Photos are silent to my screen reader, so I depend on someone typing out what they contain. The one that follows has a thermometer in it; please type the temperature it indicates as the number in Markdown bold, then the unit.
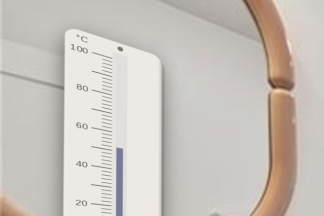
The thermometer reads **52** °C
